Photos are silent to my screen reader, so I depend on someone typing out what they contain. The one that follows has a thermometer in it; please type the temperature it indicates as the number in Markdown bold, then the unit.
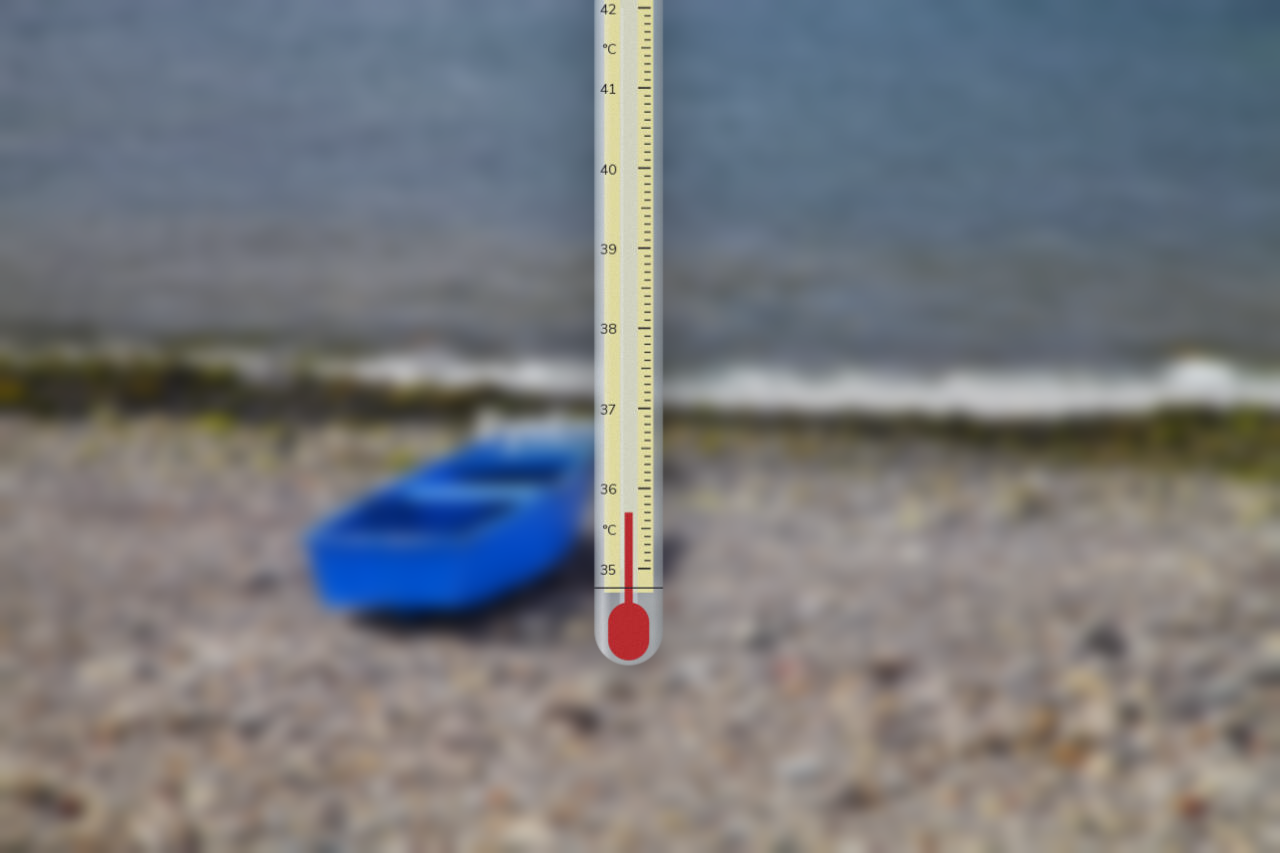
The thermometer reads **35.7** °C
